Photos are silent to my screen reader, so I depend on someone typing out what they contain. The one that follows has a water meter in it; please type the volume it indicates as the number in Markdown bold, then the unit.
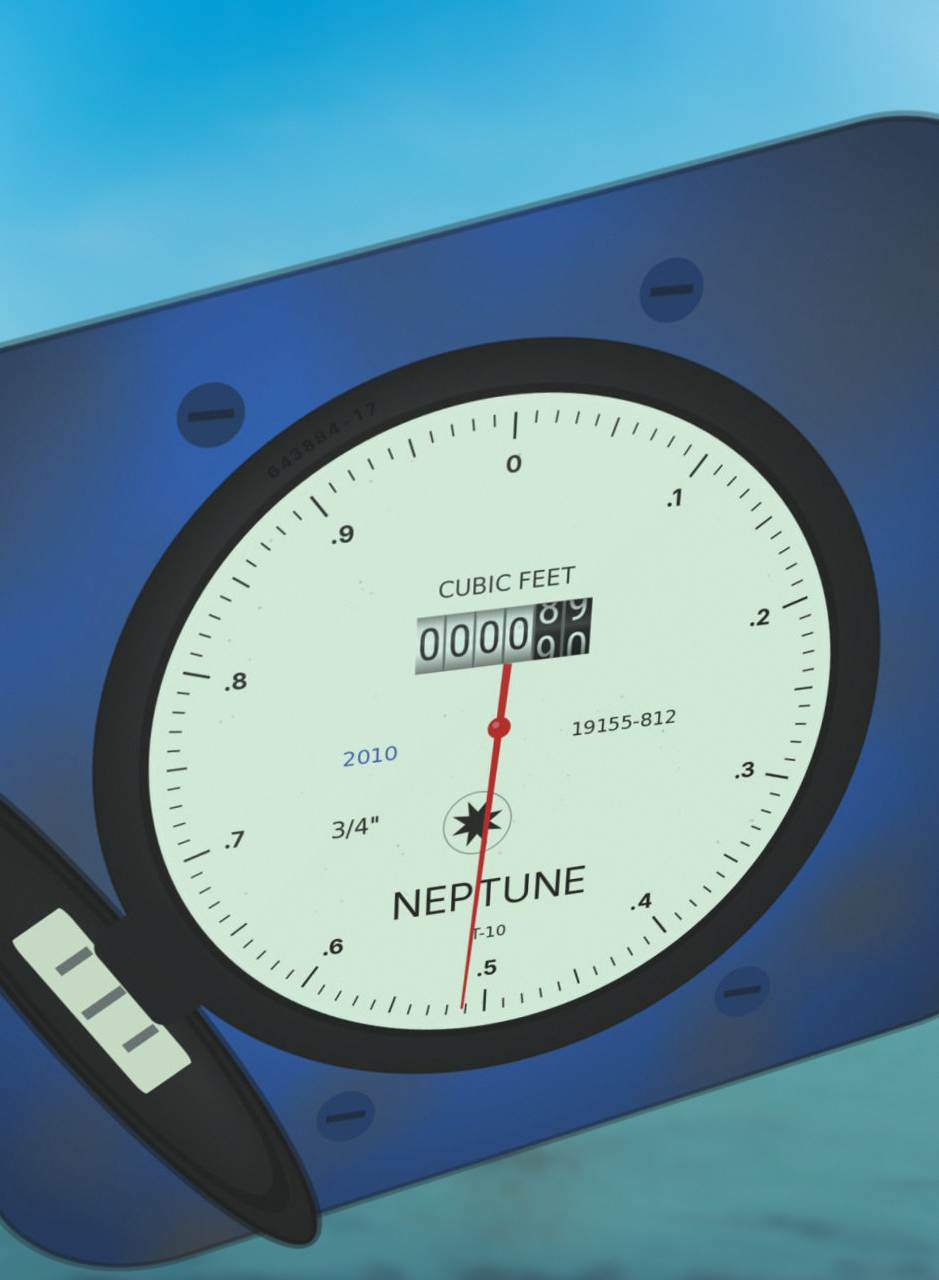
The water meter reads **89.51** ft³
